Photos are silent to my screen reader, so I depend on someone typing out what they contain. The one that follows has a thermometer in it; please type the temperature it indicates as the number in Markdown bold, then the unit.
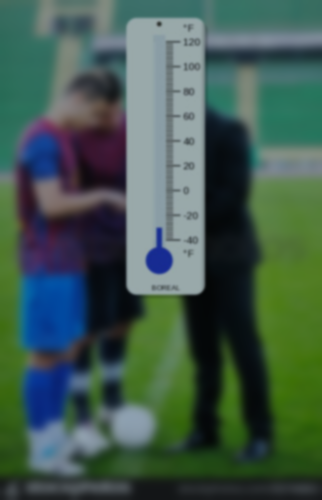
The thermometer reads **-30** °F
